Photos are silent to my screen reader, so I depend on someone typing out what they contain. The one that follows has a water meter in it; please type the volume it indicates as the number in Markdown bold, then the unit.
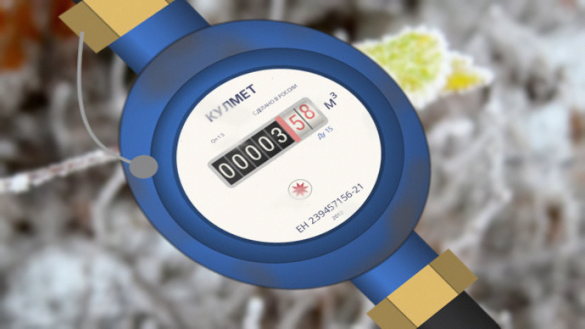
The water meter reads **3.58** m³
